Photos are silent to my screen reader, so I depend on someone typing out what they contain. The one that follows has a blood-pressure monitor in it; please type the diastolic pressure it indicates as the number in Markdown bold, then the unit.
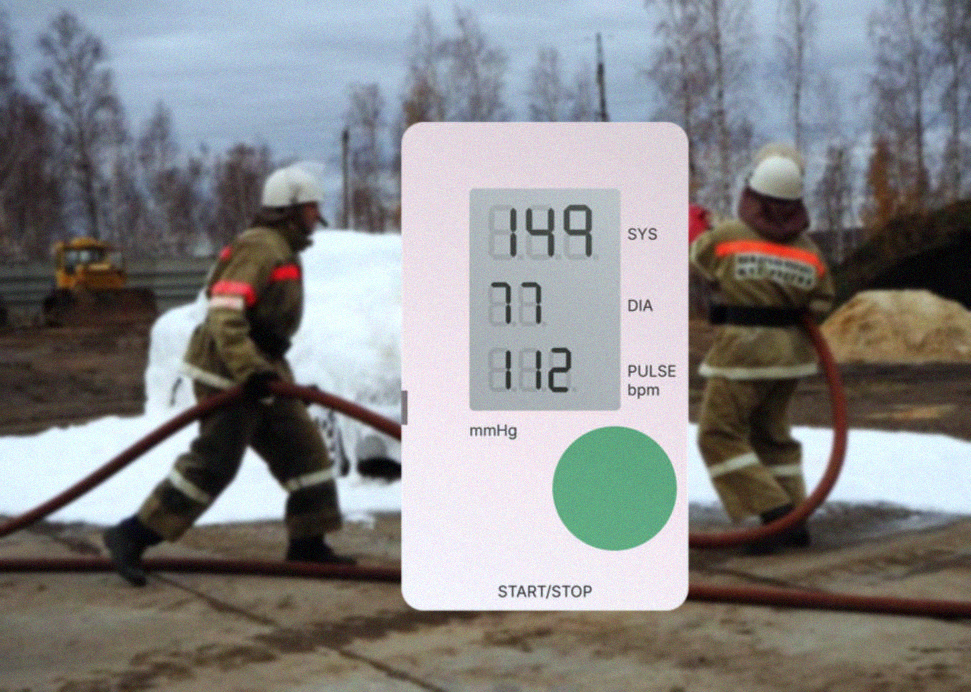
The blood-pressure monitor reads **77** mmHg
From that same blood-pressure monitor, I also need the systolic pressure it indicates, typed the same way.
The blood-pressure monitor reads **149** mmHg
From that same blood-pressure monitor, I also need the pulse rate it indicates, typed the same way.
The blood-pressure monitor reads **112** bpm
